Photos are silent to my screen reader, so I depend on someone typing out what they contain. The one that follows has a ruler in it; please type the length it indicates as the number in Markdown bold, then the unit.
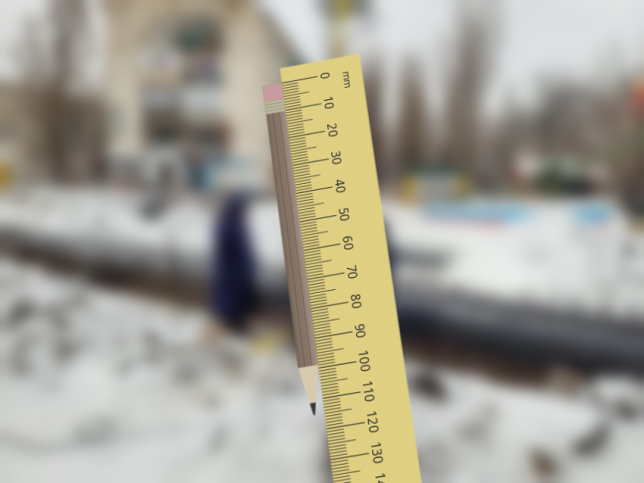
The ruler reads **115** mm
